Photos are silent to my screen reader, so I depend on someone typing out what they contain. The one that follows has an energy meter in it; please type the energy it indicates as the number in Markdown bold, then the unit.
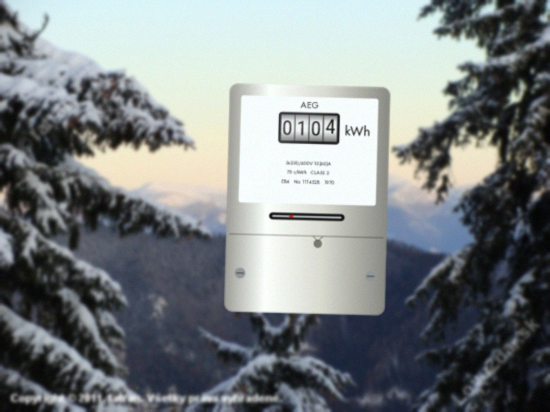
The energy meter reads **104** kWh
